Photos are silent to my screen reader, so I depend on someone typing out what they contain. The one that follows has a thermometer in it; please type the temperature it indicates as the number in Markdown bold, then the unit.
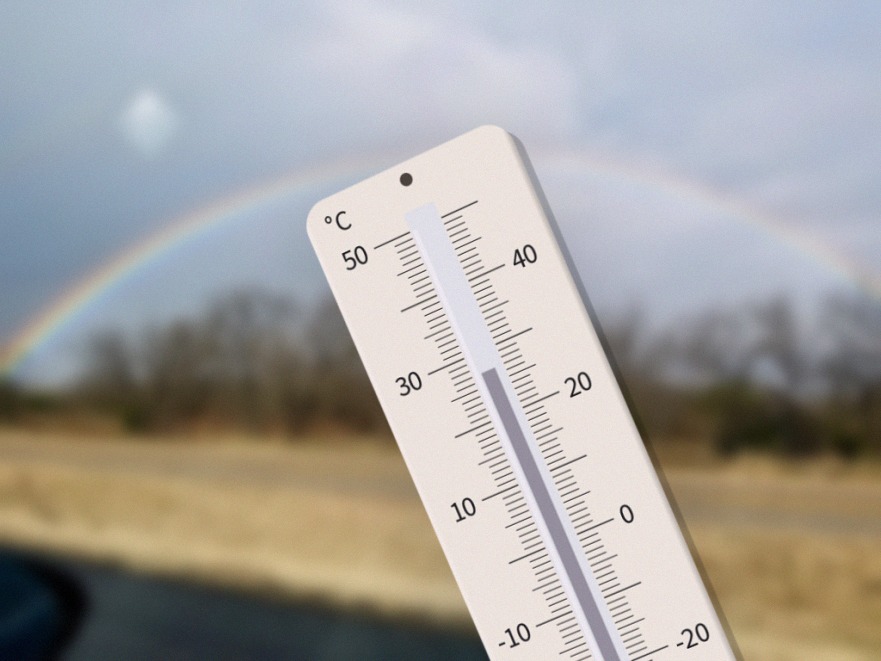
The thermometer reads **27** °C
